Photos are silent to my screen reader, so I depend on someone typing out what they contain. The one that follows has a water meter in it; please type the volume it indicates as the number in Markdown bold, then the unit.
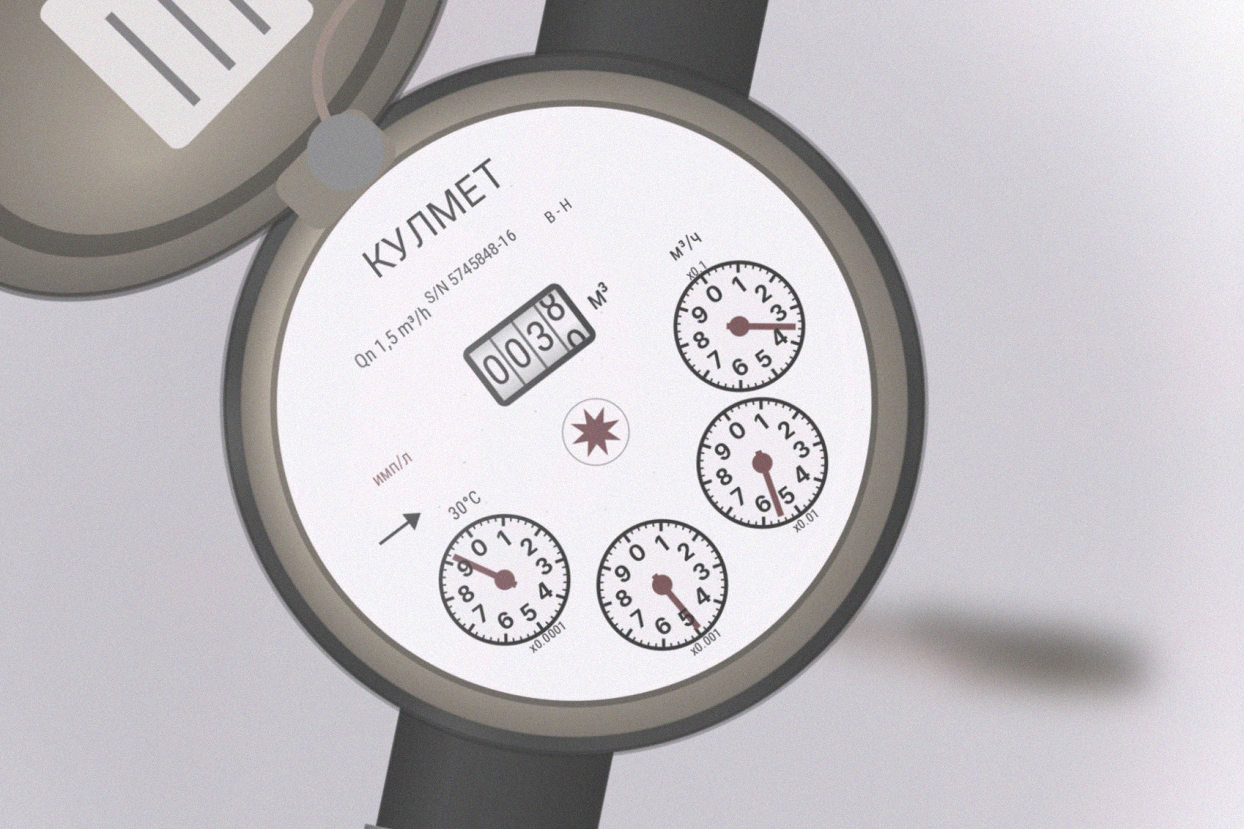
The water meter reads **38.3549** m³
